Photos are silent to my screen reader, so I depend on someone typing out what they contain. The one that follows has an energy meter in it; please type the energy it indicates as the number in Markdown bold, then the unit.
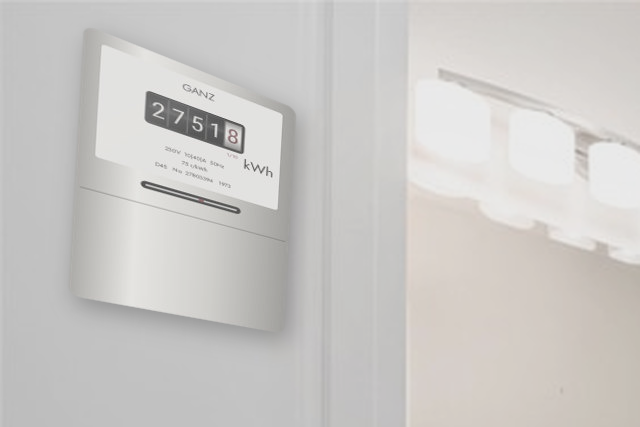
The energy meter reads **2751.8** kWh
